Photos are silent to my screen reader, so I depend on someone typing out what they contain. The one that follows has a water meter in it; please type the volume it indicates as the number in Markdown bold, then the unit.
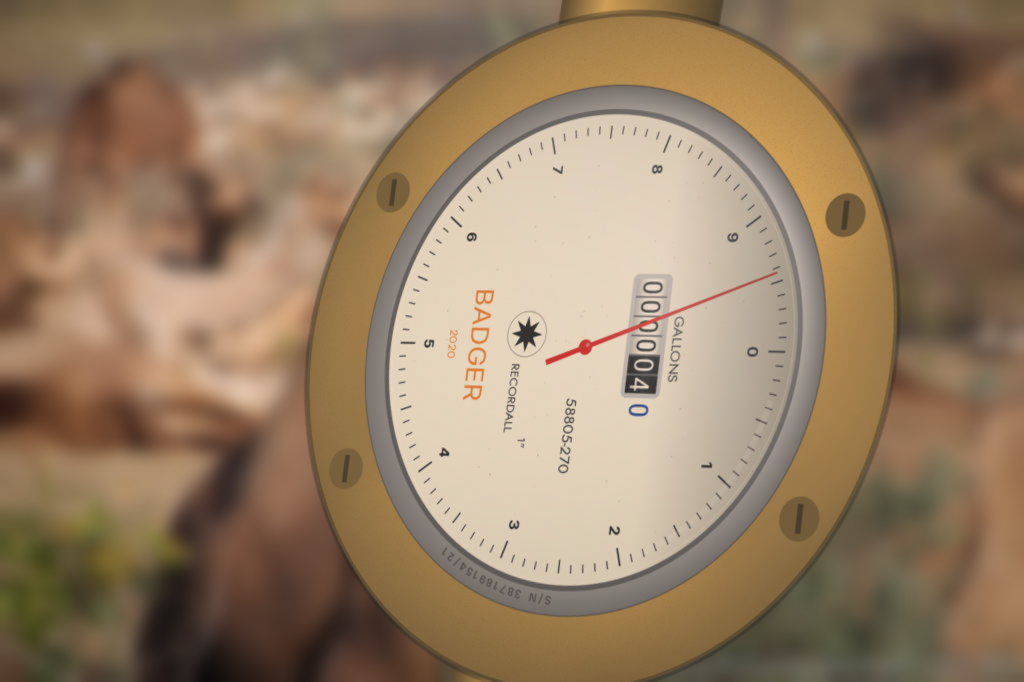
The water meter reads **39.4** gal
